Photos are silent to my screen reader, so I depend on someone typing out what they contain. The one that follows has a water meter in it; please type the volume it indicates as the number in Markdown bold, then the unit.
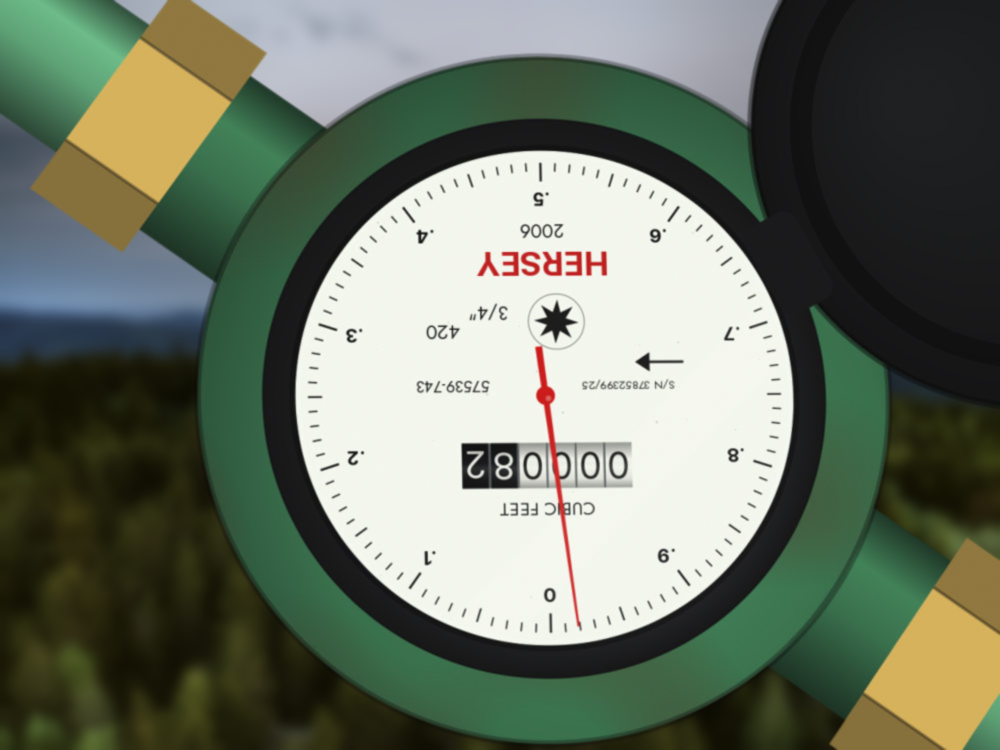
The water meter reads **81.98** ft³
